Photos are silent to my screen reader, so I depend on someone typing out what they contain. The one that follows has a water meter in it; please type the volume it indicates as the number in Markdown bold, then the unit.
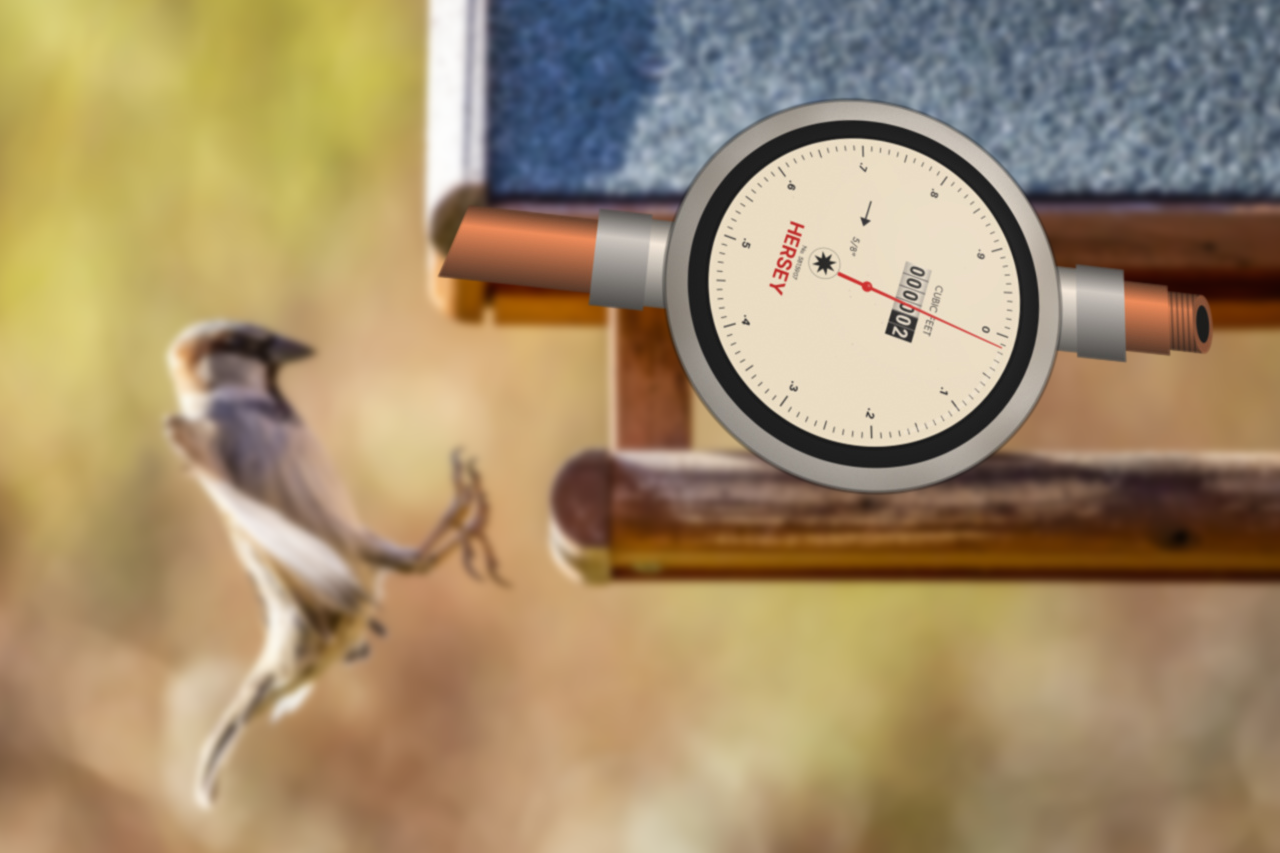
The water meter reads **2.01** ft³
